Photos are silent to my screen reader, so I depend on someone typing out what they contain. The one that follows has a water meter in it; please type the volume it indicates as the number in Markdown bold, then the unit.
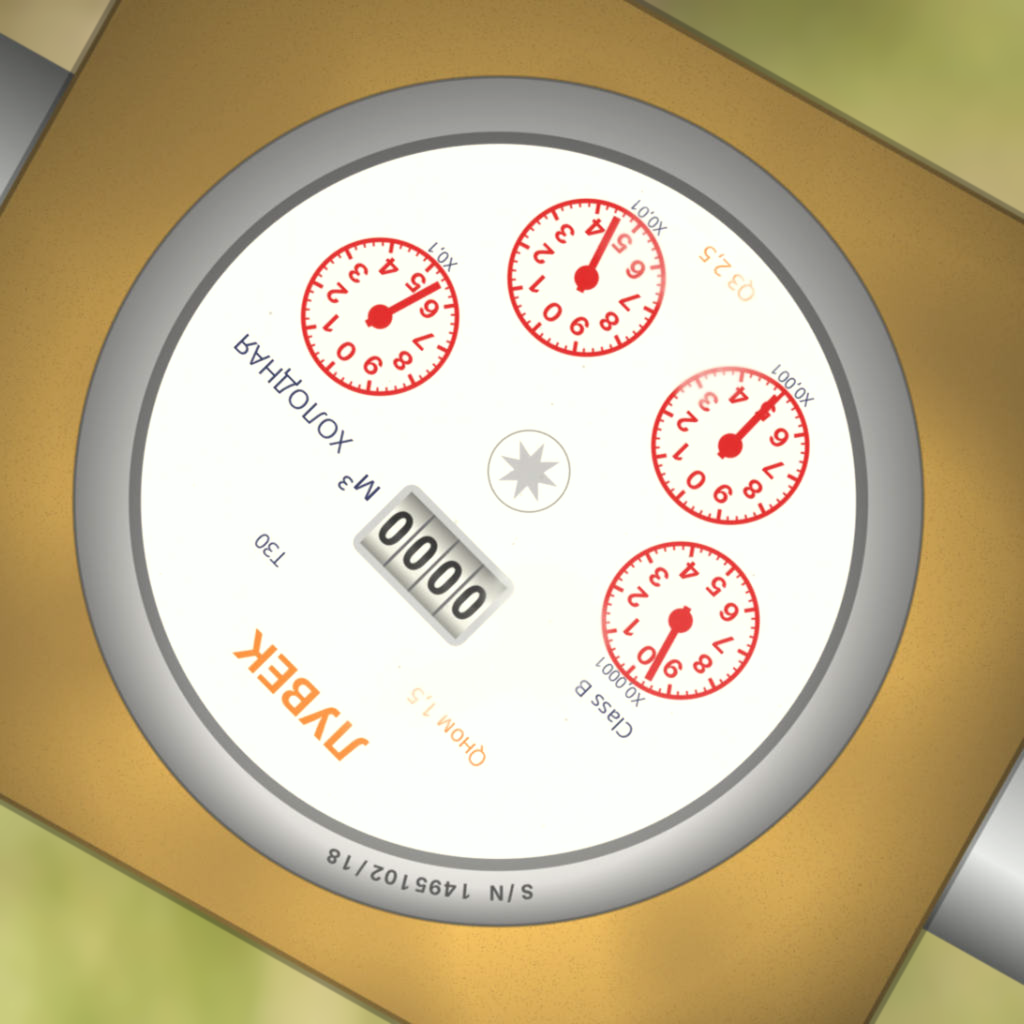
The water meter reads **0.5449** m³
